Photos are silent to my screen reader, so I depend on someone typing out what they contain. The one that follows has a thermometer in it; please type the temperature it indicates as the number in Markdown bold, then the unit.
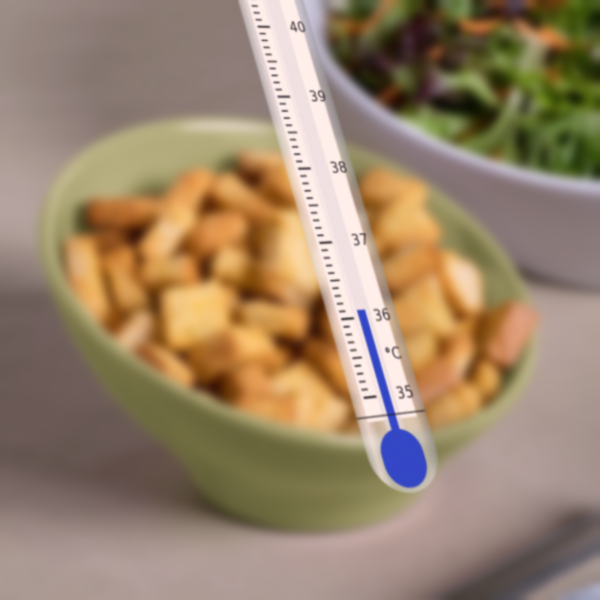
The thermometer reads **36.1** °C
